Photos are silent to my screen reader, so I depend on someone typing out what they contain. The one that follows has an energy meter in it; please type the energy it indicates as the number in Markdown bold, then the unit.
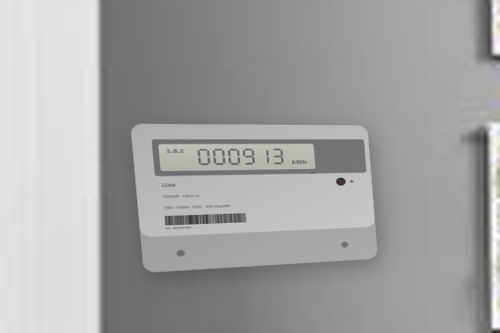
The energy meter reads **913** kWh
